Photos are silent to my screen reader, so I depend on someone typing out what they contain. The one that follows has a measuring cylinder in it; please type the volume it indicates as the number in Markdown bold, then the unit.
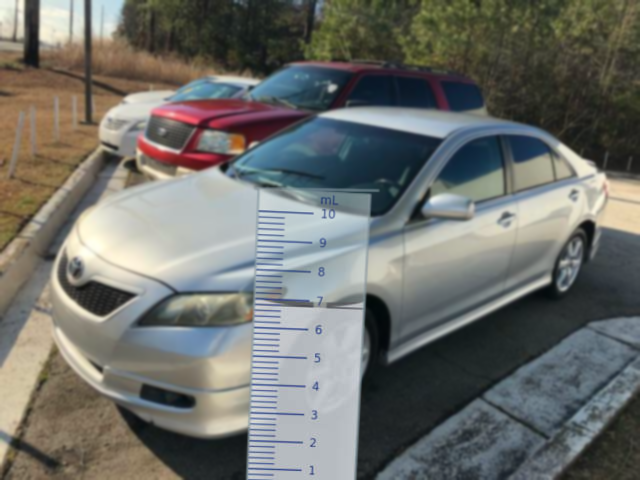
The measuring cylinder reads **6.8** mL
